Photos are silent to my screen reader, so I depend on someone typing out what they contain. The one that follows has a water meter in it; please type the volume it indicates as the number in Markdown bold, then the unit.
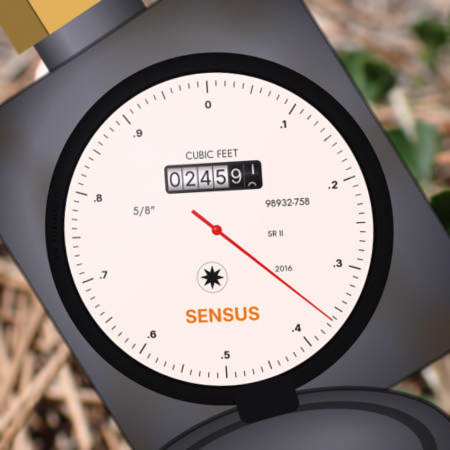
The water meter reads **24591.36** ft³
